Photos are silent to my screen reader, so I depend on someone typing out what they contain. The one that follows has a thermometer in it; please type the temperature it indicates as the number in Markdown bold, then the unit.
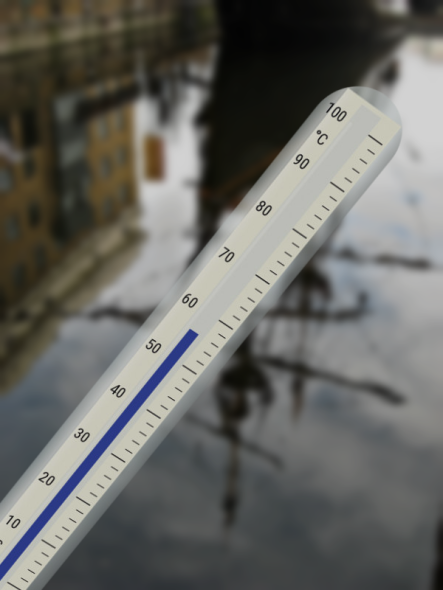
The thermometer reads **56** °C
